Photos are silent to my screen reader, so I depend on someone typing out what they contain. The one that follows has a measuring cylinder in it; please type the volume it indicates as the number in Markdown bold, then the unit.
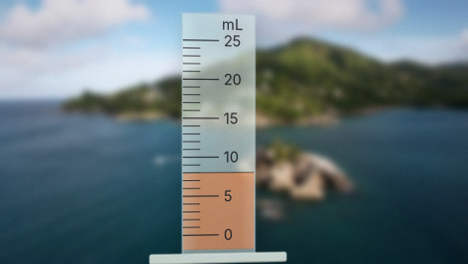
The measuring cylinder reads **8** mL
